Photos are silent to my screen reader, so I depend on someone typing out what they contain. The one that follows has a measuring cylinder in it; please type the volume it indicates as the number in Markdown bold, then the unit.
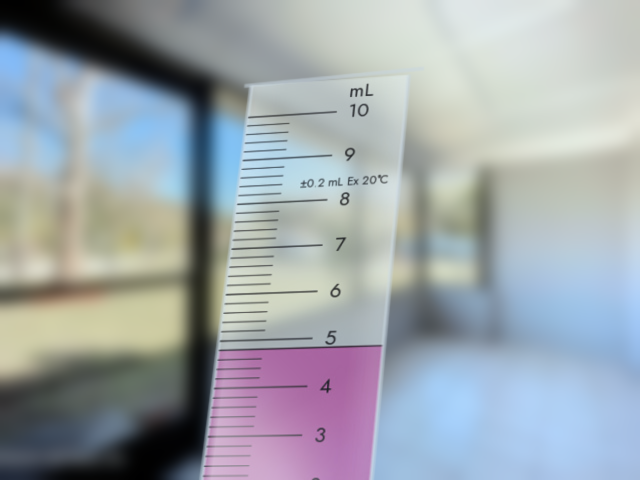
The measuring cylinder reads **4.8** mL
